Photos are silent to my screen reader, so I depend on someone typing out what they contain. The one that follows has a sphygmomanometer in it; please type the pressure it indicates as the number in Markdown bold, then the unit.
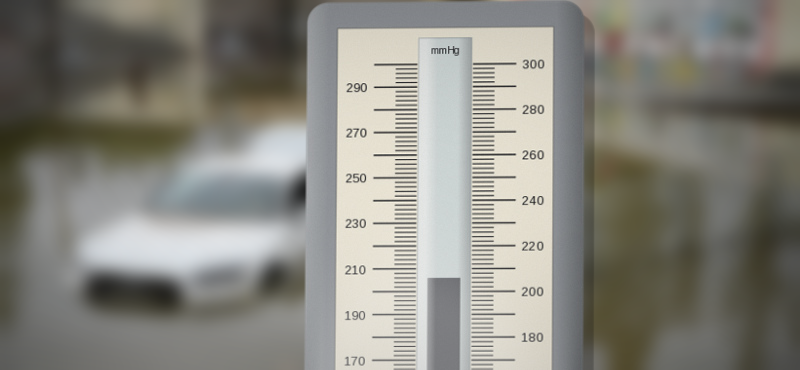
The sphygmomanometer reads **206** mmHg
